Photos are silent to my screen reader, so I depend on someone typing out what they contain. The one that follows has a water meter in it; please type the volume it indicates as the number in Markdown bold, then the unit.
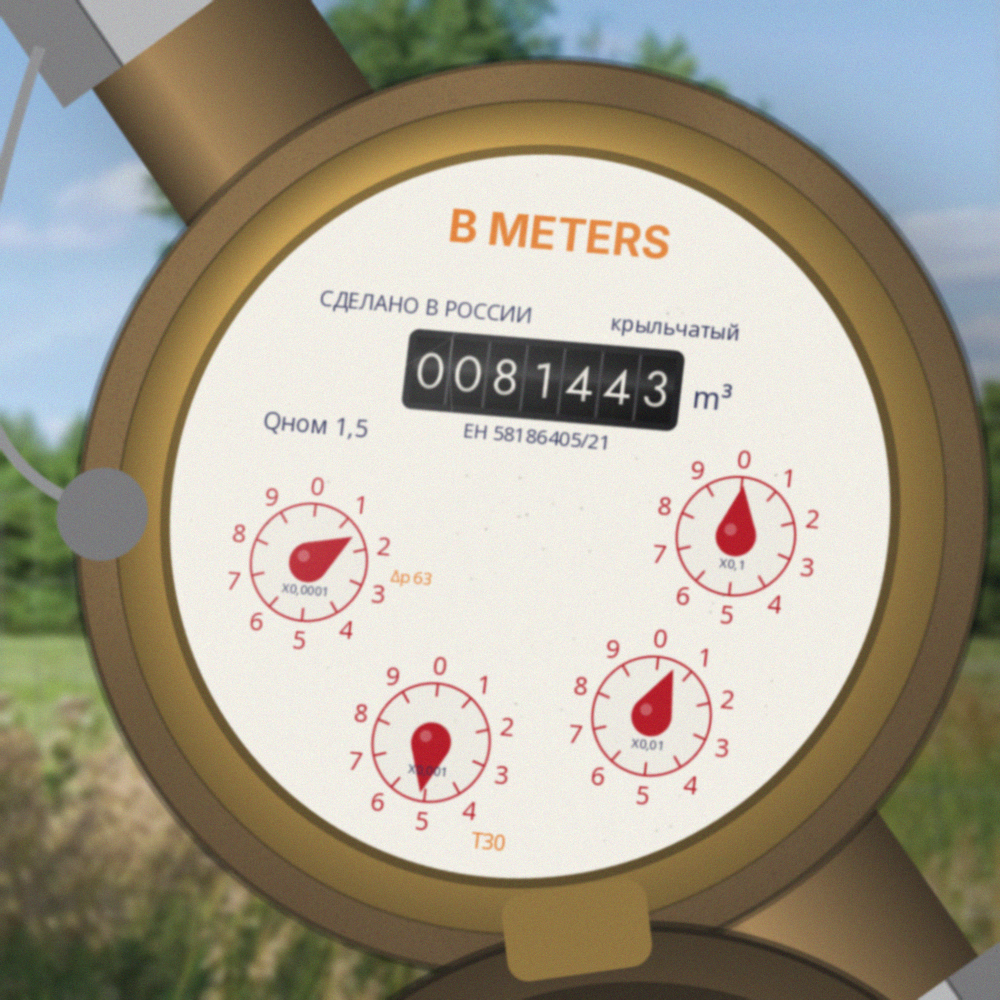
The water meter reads **81443.0051** m³
